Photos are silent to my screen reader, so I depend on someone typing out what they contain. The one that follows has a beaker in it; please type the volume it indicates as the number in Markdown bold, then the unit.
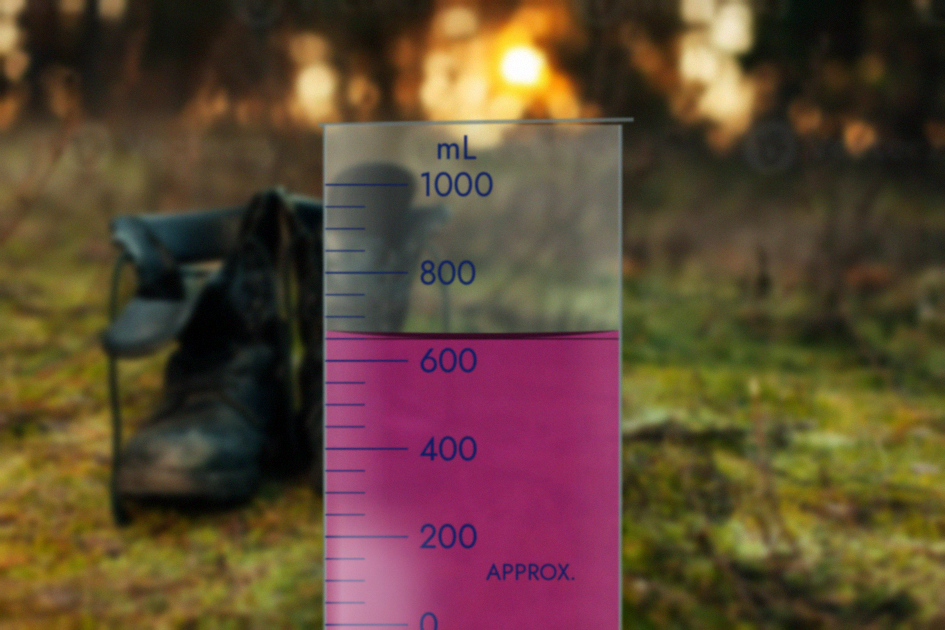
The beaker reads **650** mL
